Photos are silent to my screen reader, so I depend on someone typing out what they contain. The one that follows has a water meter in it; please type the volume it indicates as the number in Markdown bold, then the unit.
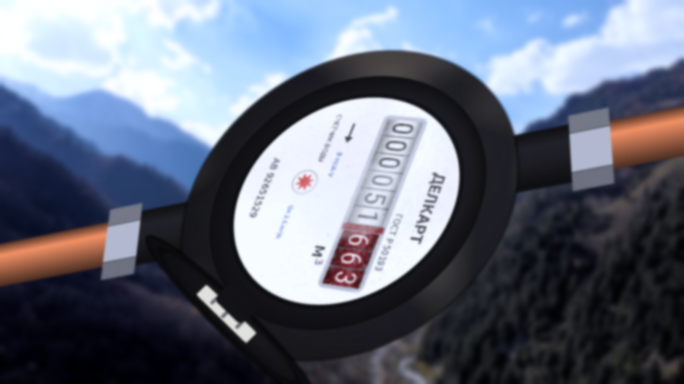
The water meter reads **51.663** m³
